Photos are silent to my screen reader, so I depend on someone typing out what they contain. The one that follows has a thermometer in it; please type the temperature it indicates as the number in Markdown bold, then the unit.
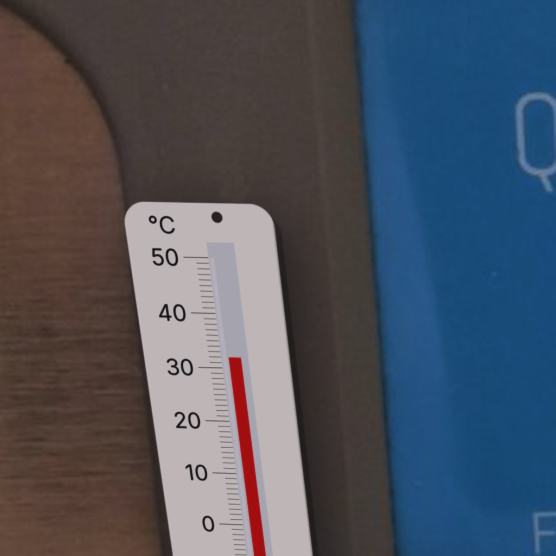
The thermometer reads **32** °C
